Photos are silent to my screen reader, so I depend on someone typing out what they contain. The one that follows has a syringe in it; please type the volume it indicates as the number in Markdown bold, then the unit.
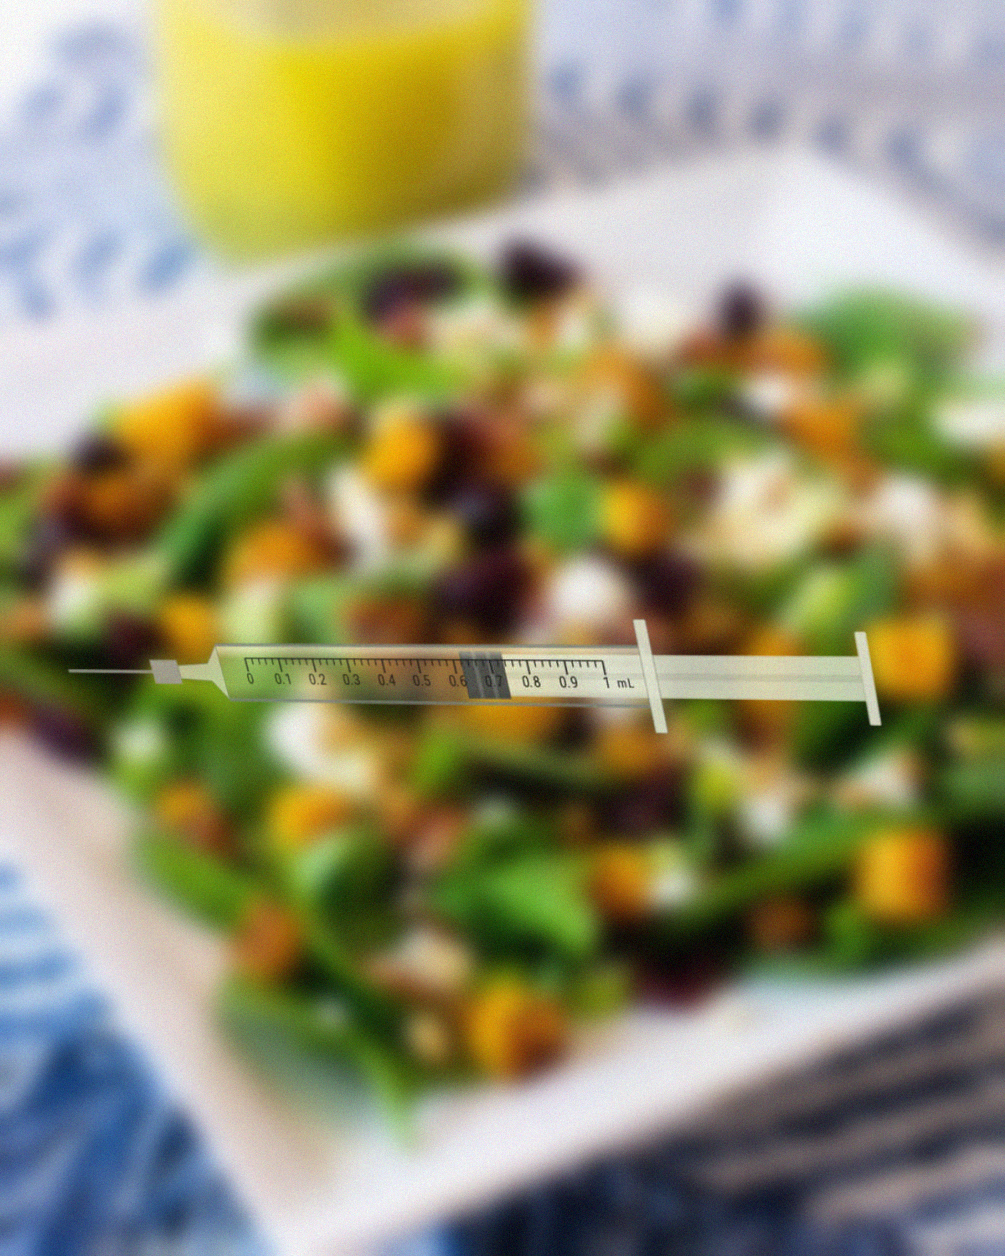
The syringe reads **0.62** mL
